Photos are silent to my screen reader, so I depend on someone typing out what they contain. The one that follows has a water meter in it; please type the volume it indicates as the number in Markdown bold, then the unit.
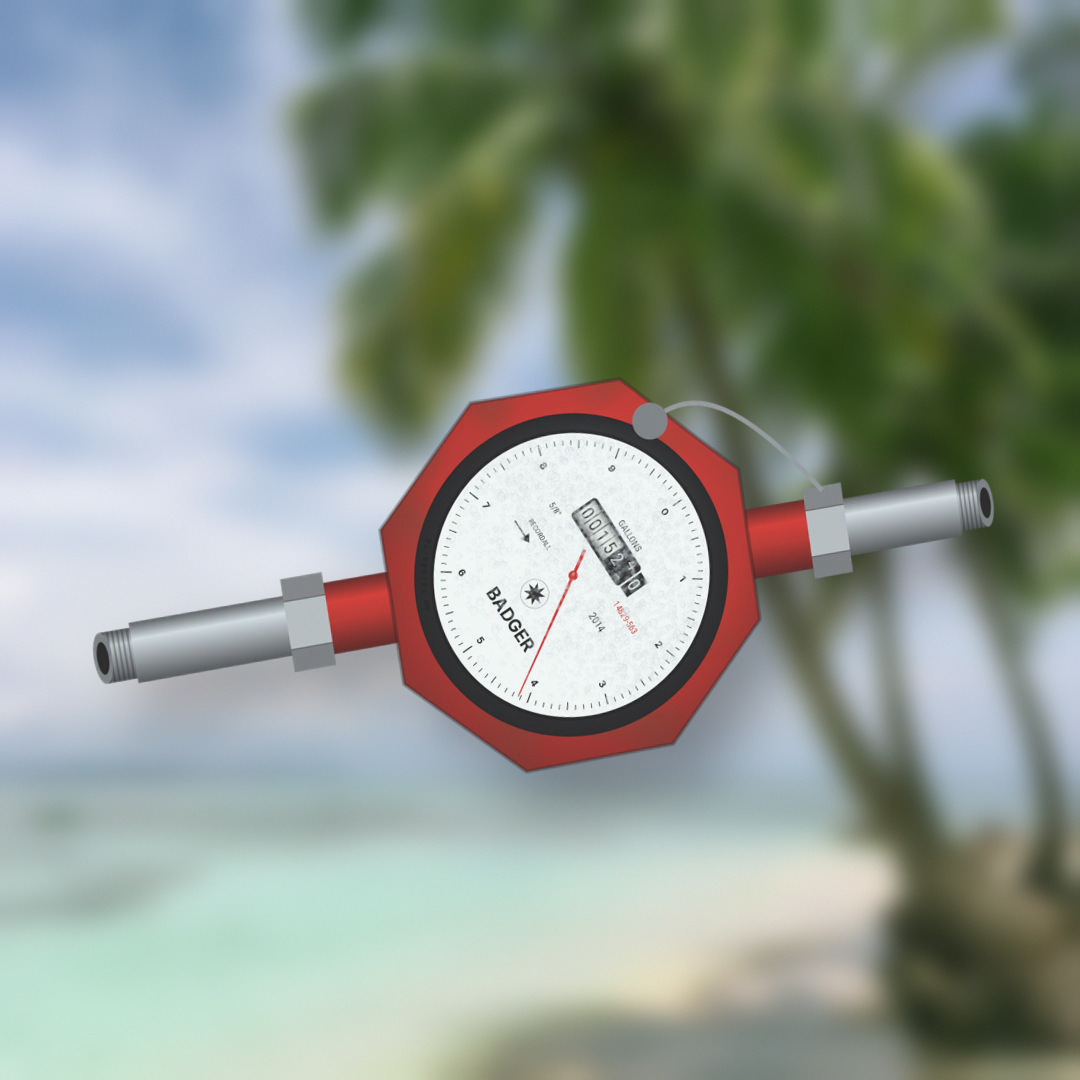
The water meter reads **15244.1** gal
